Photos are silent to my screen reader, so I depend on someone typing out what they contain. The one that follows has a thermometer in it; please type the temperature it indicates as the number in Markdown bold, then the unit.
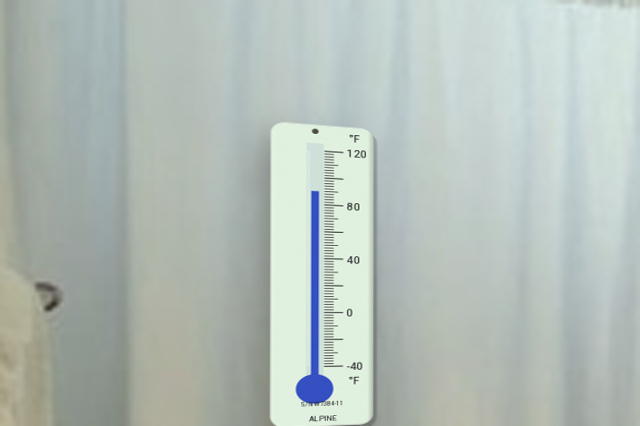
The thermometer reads **90** °F
